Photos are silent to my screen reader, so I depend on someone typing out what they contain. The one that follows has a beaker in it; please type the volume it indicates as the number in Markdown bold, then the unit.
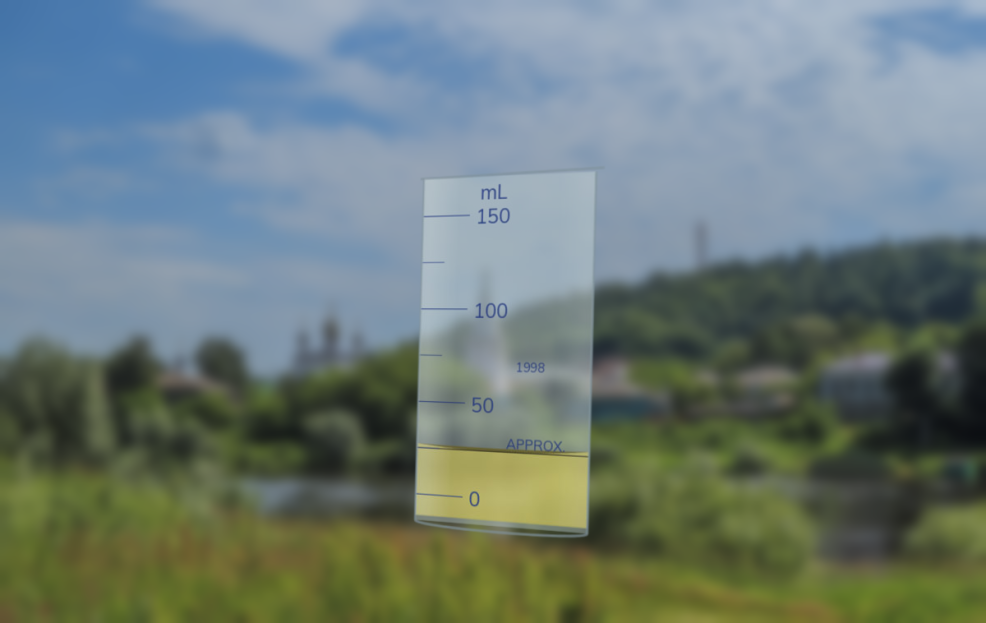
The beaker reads **25** mL
